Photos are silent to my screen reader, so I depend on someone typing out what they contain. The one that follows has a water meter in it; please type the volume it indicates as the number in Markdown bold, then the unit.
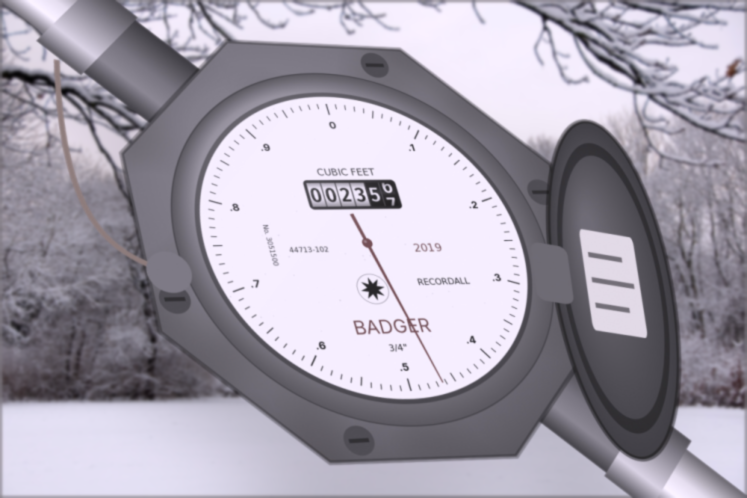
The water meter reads **2356.46** ft³
